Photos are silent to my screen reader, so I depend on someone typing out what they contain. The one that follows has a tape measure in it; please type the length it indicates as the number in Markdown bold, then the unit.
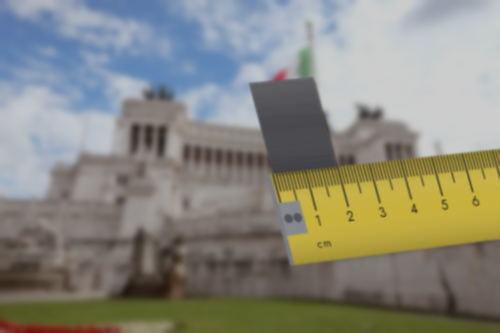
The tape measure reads **2** cm
